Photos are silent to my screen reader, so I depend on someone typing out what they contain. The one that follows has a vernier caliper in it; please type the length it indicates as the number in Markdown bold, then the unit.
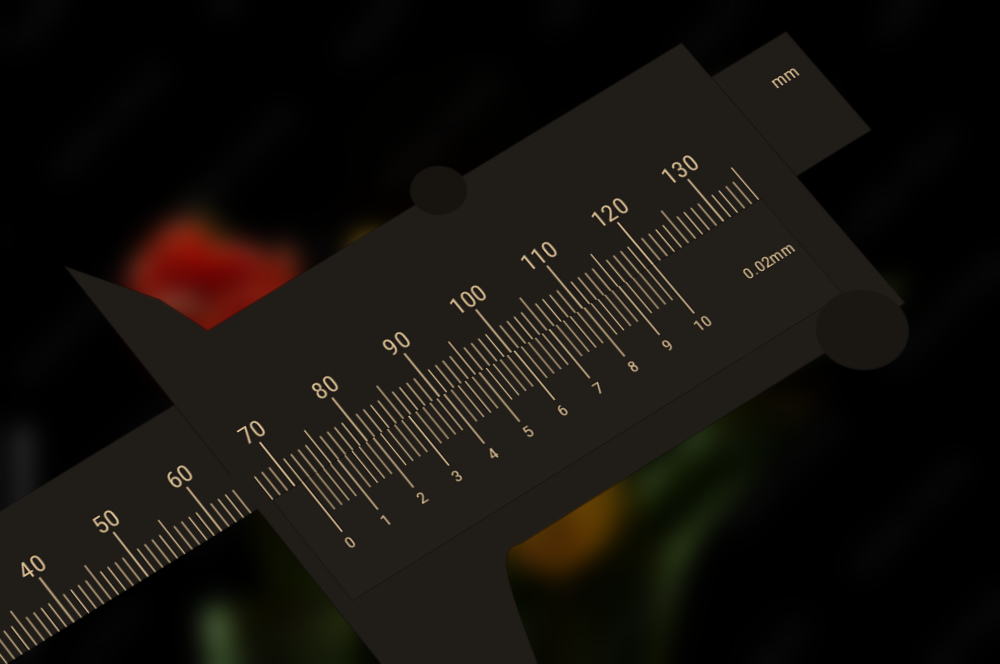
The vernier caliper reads **71.0** mm
